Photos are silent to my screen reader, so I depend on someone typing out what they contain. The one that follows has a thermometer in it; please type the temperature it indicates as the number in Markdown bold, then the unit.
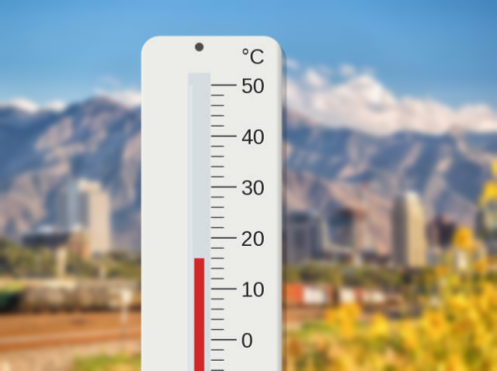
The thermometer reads **16** °C
